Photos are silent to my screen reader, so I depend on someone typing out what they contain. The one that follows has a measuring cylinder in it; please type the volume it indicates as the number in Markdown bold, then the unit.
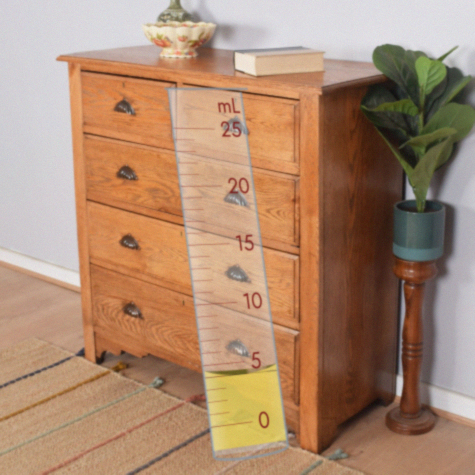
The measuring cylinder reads **4** mL
